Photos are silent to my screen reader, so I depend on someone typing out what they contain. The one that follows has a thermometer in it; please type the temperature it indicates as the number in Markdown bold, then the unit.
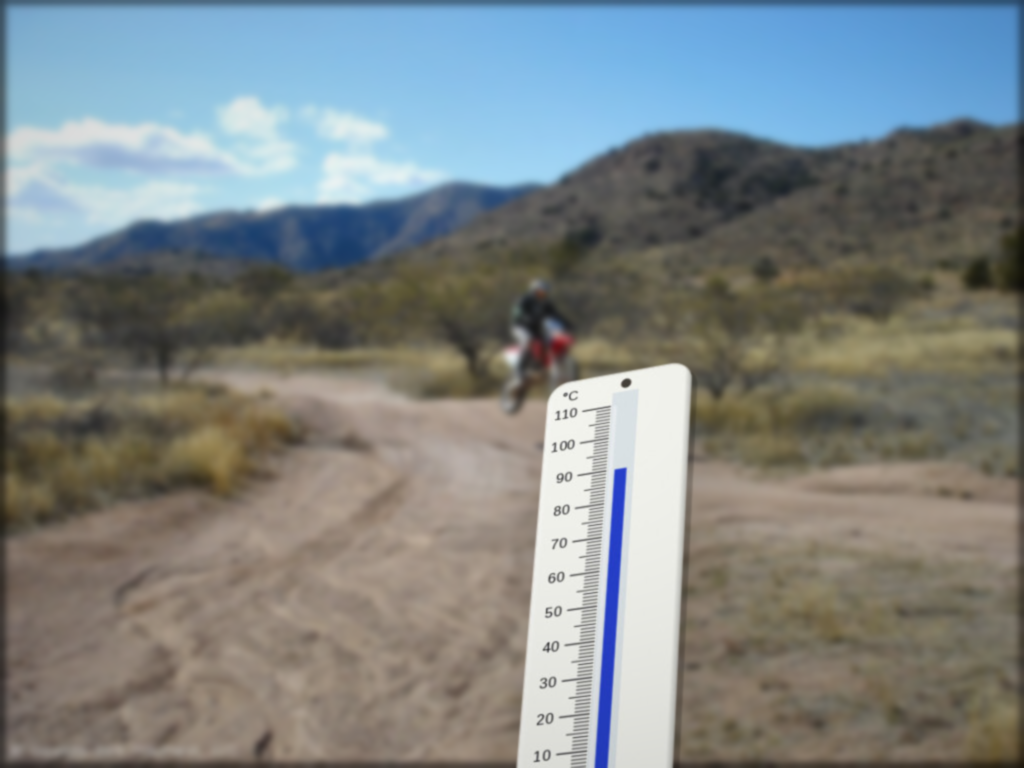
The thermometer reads **90** °C
